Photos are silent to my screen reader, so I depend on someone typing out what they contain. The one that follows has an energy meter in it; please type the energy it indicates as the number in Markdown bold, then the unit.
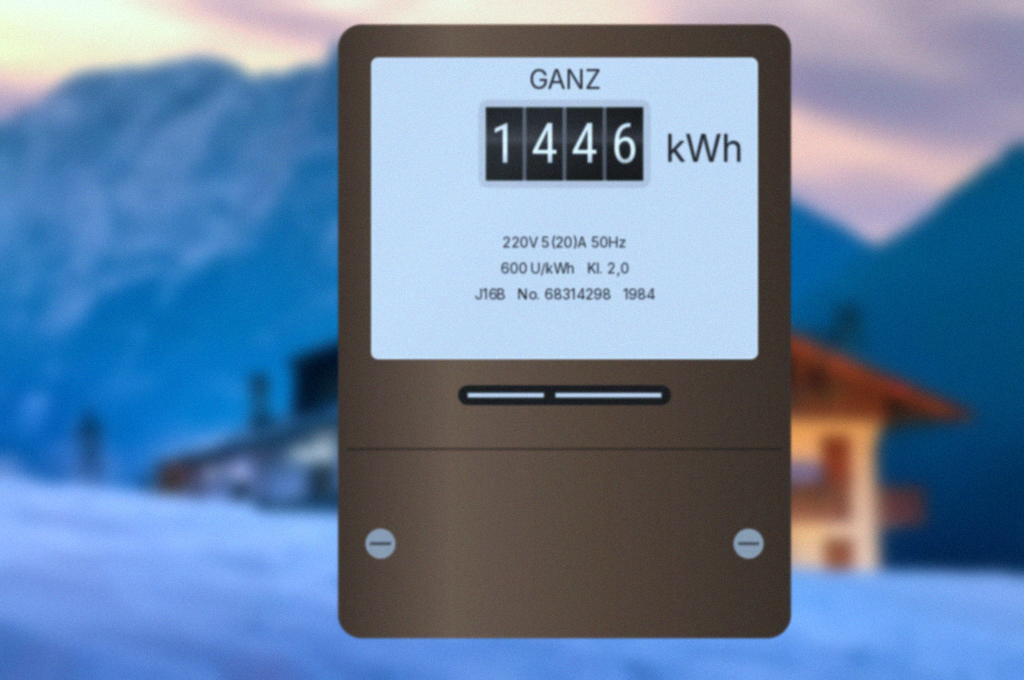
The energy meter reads **1446** kWh
